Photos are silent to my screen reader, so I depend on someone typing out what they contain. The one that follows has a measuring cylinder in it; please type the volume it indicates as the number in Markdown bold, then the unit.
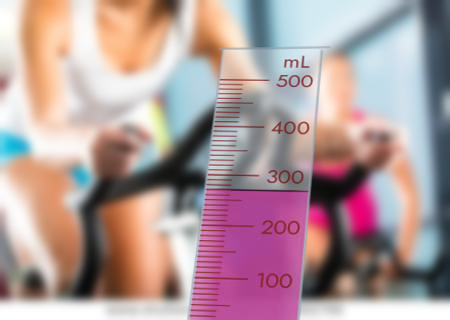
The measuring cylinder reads **270** mL
